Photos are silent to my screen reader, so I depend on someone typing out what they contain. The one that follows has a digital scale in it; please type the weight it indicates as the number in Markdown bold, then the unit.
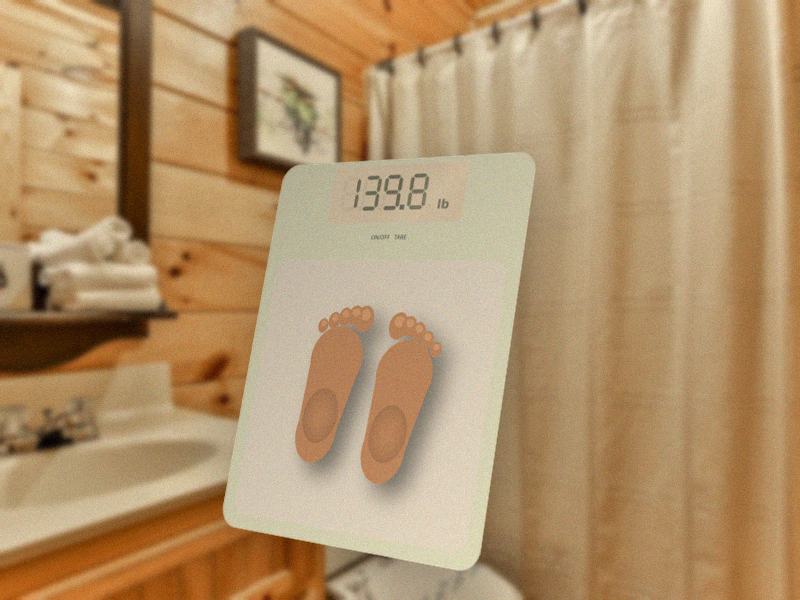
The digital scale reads **139.8** lb
